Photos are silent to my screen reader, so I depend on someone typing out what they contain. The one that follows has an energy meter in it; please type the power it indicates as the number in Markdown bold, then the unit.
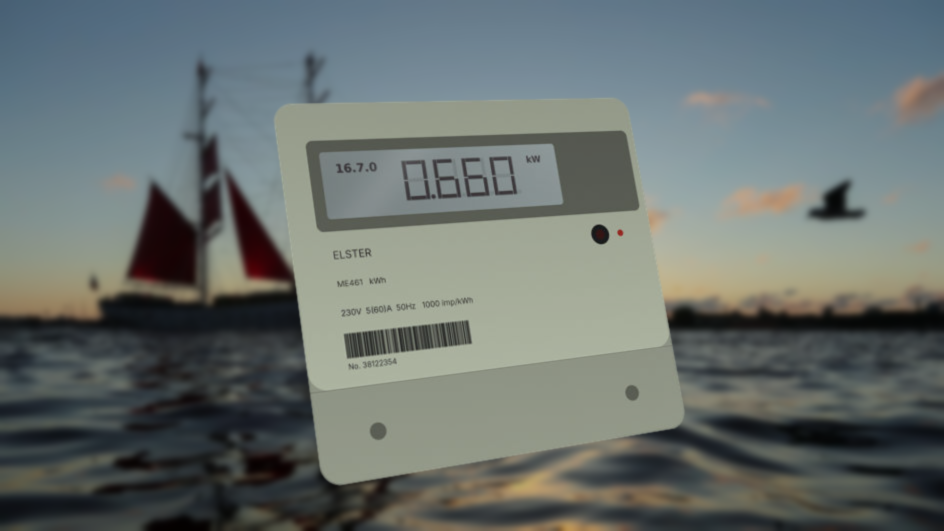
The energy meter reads **0.660** kW
